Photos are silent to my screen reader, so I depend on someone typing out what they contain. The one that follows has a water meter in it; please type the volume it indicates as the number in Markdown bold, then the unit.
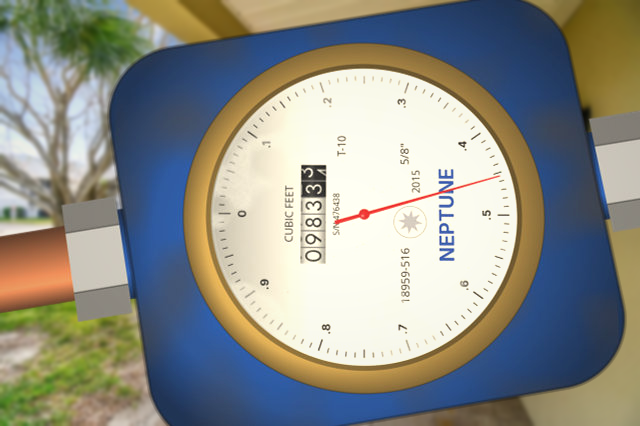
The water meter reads **98333.45** ft³
